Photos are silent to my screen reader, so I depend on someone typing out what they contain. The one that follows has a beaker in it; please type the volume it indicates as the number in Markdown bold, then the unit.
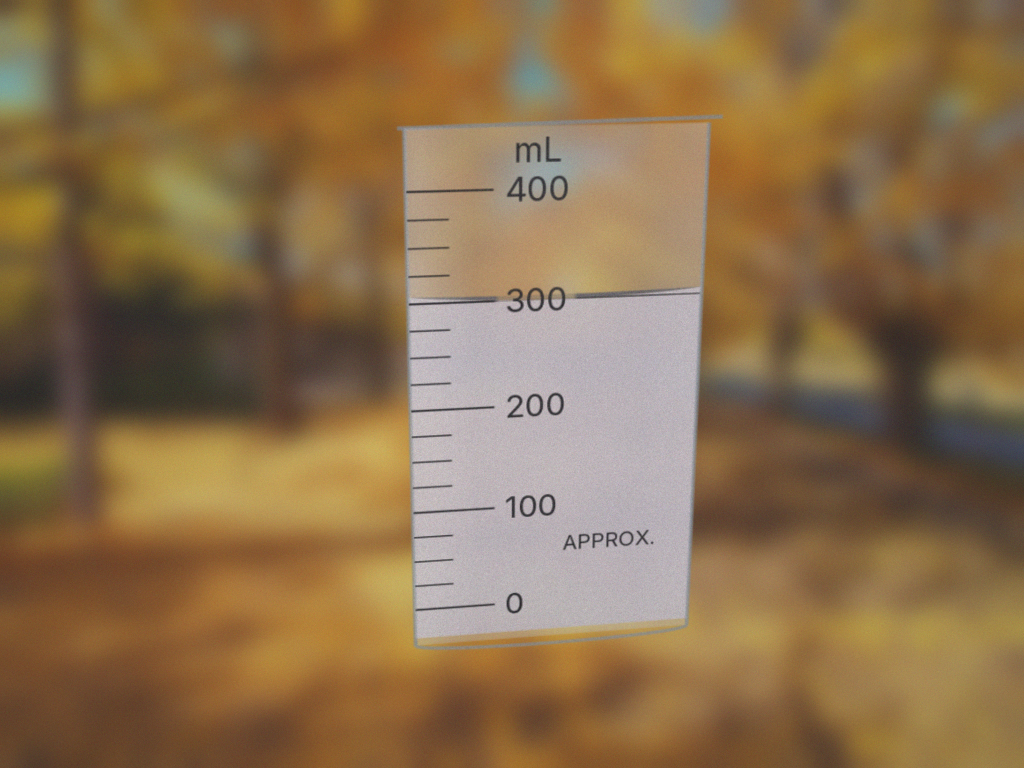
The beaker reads **300** mL
